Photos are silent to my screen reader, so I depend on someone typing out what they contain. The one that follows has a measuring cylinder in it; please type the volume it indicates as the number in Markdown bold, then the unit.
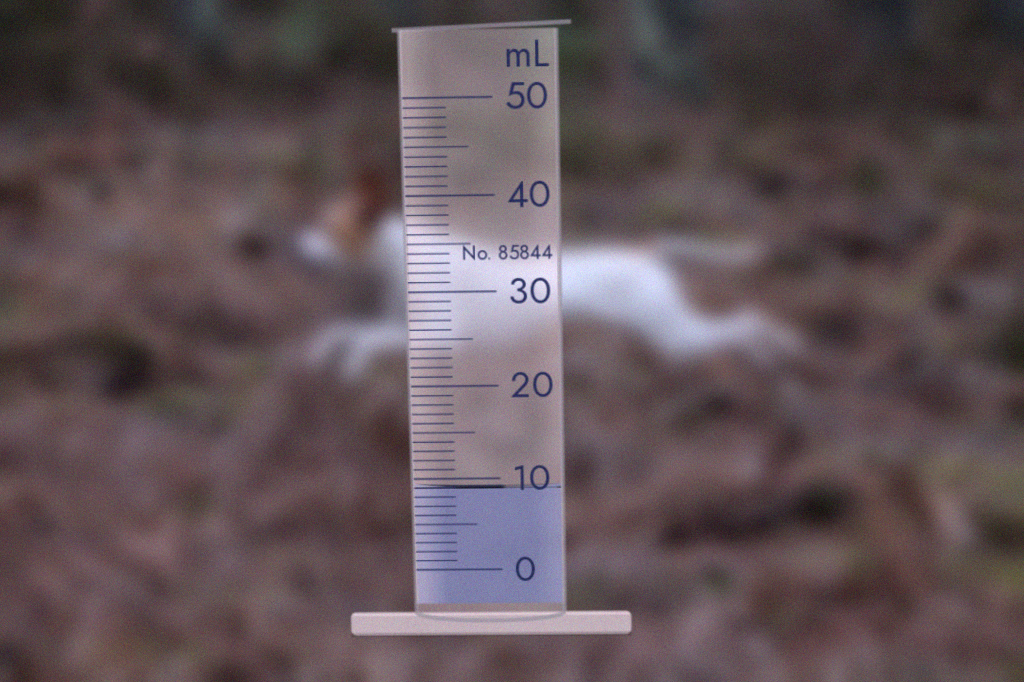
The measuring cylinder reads **9** mL
